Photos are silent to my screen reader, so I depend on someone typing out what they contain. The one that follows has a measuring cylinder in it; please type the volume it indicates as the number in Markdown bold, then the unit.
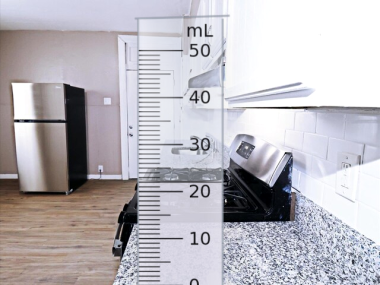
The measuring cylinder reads **22** mL
